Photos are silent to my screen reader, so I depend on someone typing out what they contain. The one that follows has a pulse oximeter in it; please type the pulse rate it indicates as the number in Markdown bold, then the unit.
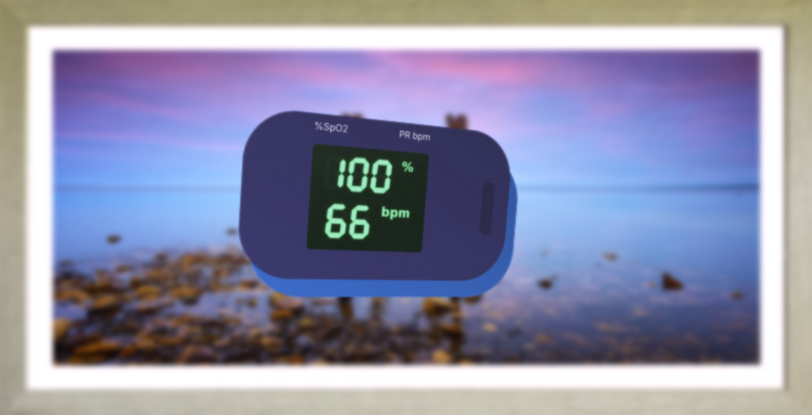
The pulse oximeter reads **66** bpm
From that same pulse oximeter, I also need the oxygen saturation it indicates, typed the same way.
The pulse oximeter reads **100** %
